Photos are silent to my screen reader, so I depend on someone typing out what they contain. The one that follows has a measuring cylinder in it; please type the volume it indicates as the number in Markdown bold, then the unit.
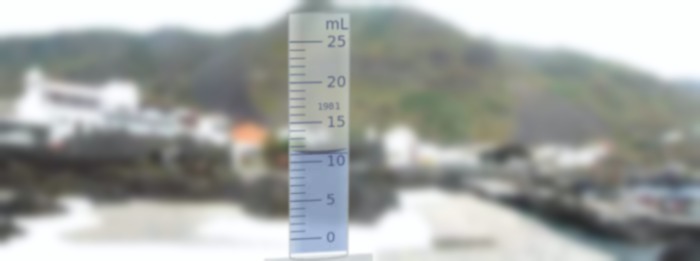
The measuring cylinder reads **11** mL
